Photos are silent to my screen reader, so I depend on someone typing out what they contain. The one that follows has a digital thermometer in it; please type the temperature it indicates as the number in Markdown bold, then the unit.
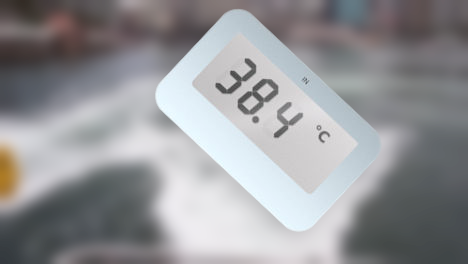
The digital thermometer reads **38.4** °C
